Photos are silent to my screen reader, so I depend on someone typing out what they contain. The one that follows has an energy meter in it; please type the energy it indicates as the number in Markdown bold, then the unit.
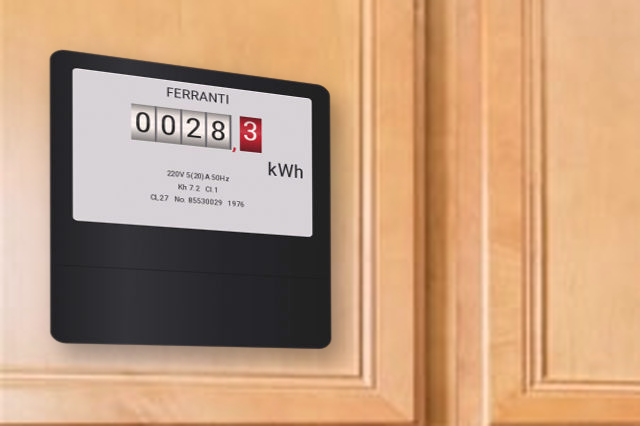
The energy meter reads **28.3** kWh
